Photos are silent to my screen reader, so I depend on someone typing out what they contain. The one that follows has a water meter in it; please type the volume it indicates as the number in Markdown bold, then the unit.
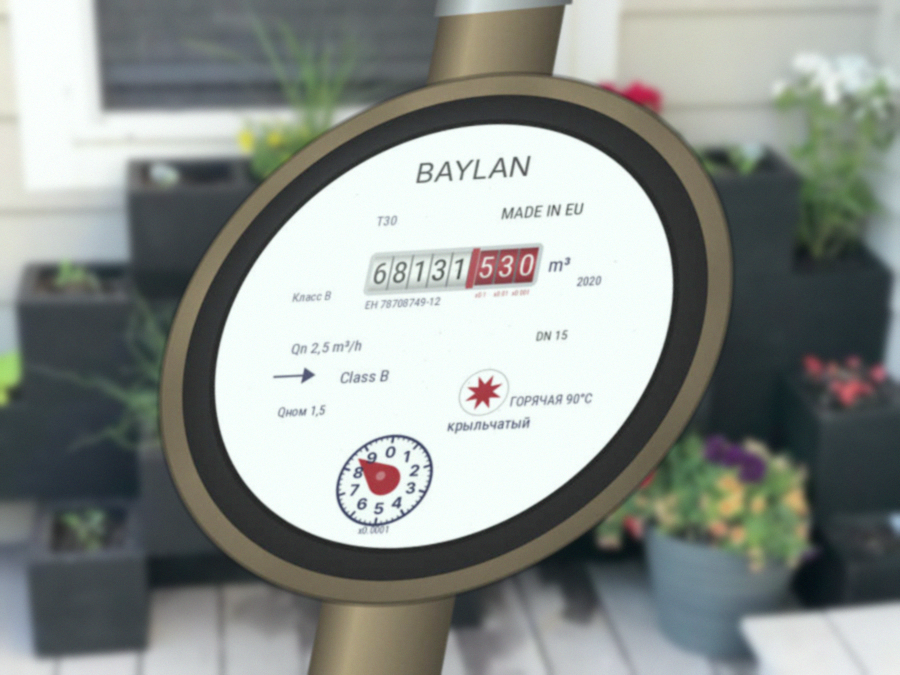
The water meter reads **68131.5308** m³
